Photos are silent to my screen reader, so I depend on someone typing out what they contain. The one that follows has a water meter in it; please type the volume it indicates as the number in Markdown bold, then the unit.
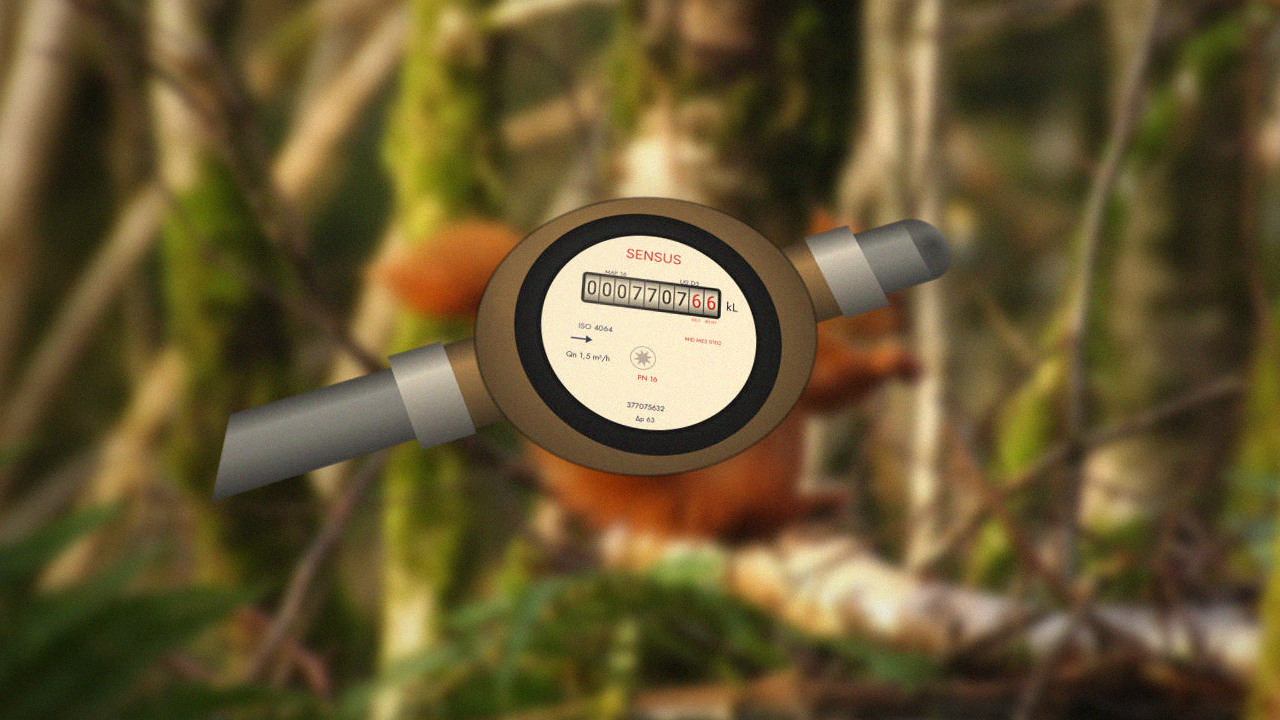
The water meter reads **7707.66** kL
